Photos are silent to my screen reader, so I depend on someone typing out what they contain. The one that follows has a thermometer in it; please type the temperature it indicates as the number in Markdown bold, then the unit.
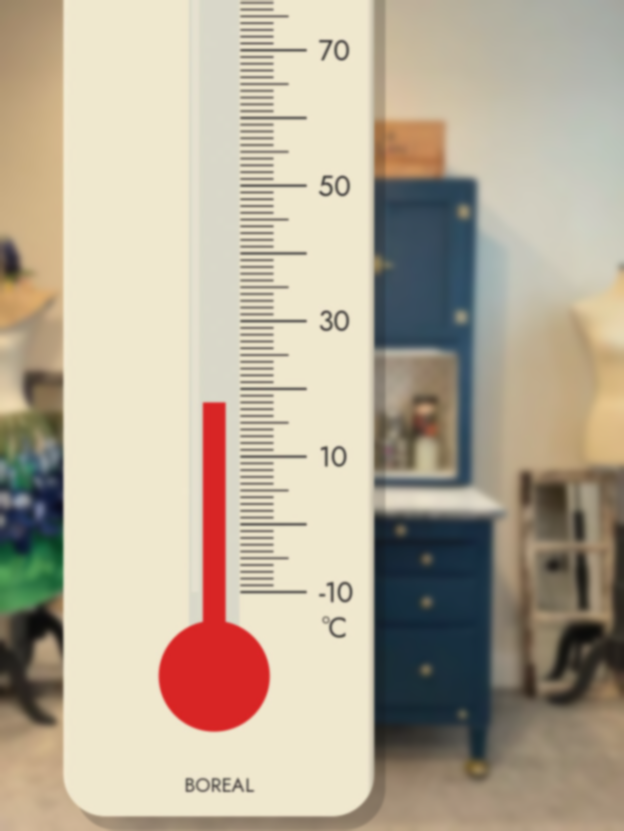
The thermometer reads **18** °C
